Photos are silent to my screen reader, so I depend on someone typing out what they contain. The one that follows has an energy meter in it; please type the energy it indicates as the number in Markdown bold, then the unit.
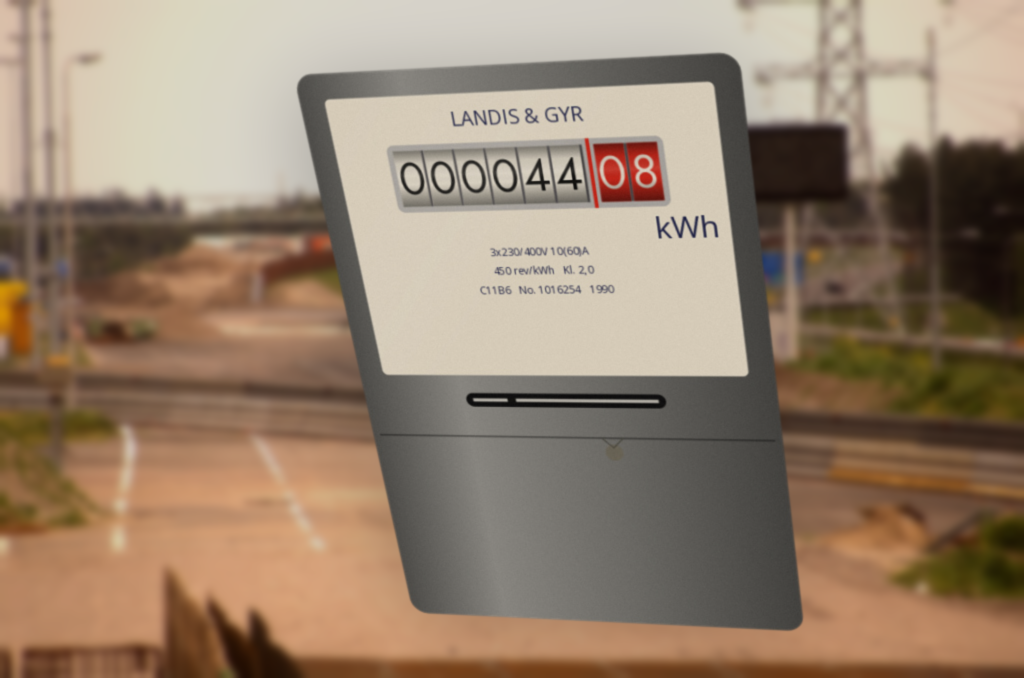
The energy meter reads **44.08** kWh
